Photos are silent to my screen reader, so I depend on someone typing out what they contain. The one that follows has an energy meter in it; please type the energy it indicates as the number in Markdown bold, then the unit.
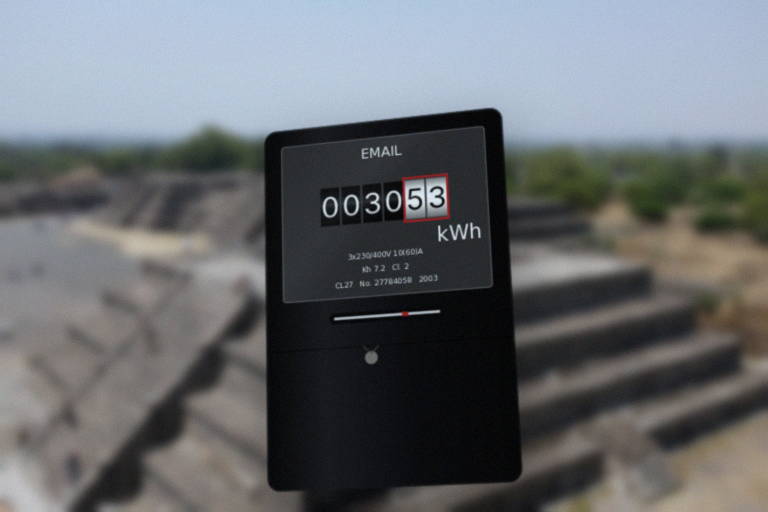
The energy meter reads **30.53** kWh
